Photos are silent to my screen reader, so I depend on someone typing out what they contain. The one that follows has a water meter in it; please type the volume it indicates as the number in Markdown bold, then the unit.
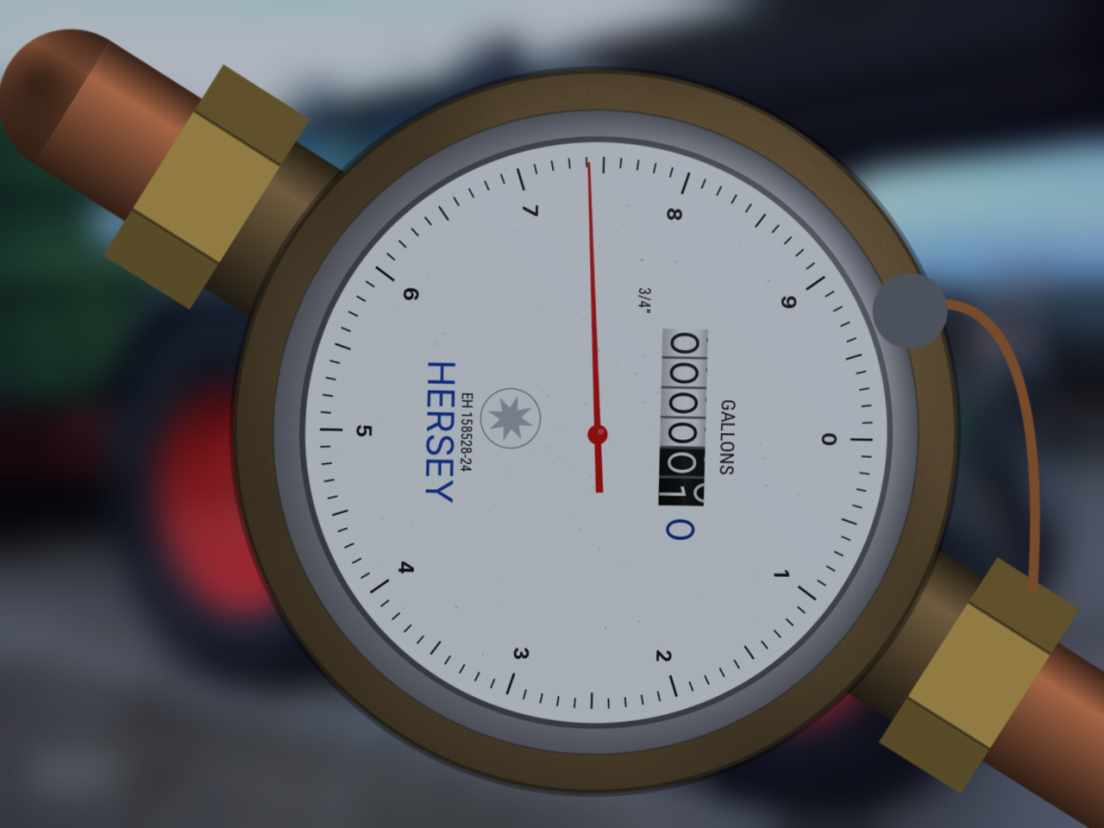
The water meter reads **7.4** gal
